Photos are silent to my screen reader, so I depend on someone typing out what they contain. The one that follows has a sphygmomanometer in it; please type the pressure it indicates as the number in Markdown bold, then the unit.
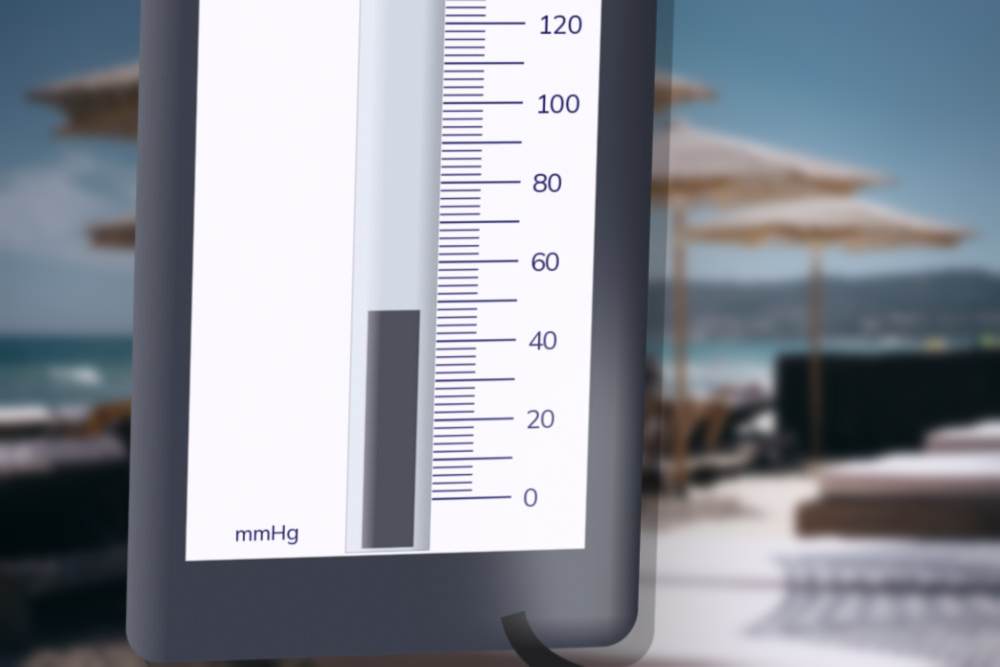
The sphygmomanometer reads **48** mmHg
